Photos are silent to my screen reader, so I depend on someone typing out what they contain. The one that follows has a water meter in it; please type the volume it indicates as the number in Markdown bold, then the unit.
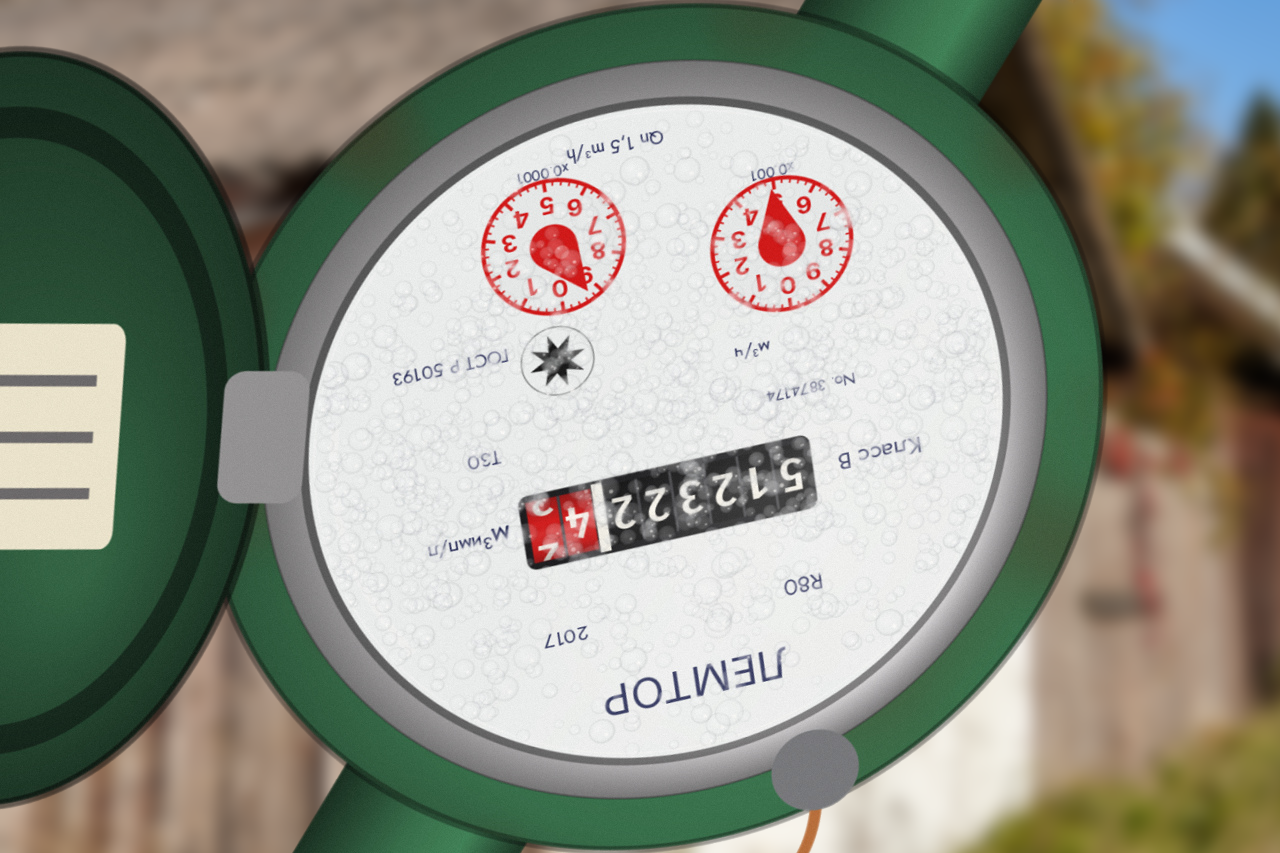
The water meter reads **512322.4249** m³
